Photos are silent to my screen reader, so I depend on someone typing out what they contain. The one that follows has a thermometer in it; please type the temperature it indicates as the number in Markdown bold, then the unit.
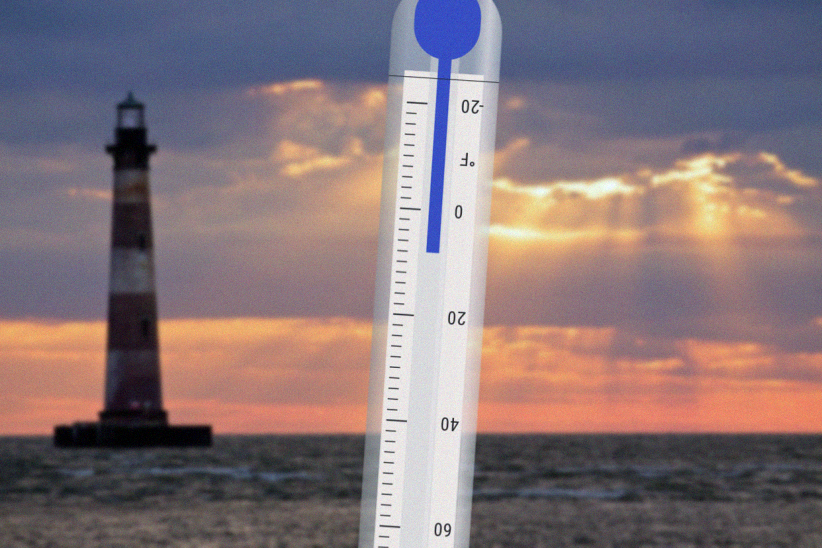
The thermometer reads **8** °F
